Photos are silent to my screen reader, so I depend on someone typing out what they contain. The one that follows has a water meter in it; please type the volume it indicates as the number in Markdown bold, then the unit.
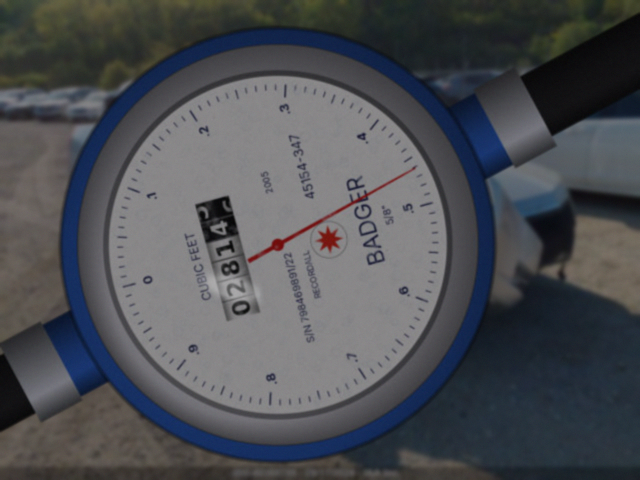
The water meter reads **28145.46** ft³
